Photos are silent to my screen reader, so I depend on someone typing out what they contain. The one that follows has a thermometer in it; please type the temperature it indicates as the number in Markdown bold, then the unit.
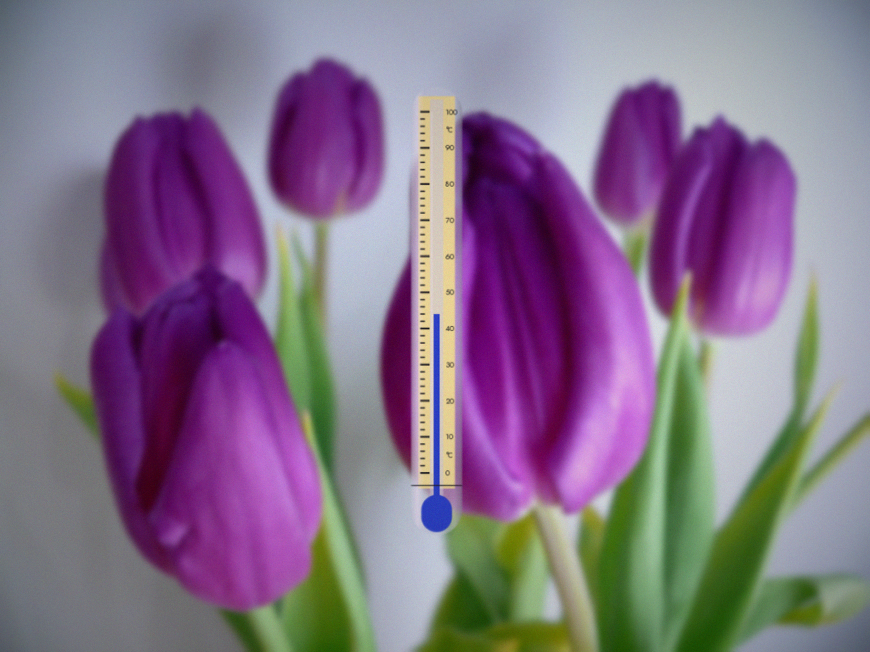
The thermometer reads **44** °C
